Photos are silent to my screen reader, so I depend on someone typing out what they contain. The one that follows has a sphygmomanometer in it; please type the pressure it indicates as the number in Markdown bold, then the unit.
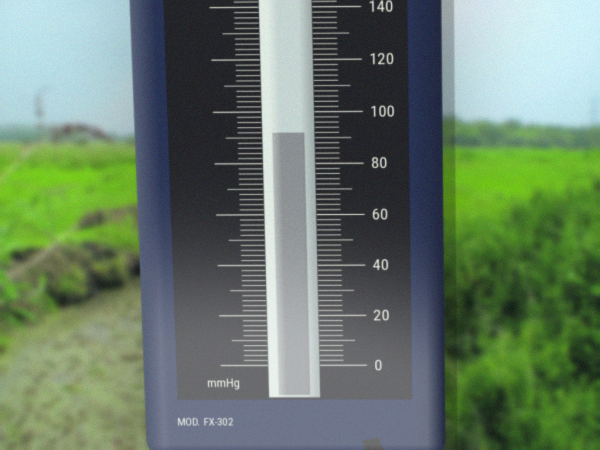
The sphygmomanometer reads **92** mmHg
